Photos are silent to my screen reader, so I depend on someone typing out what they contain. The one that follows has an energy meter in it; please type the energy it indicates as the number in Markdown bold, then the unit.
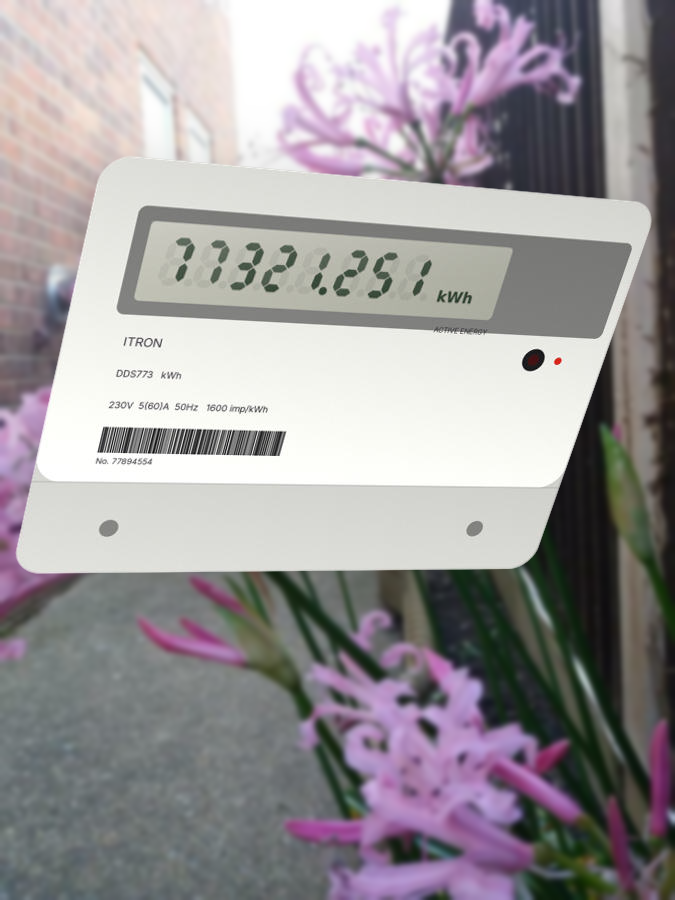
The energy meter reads **77321.251** kWh
